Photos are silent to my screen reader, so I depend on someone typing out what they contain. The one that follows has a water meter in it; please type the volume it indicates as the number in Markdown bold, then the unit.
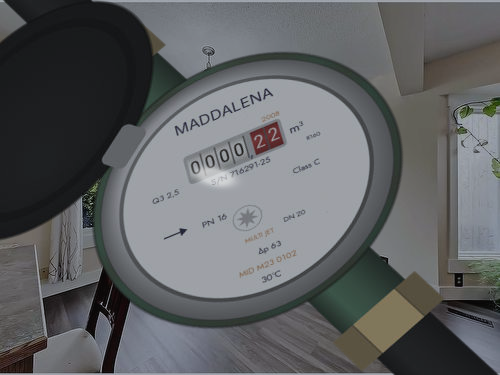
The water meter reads **0.22** m³
